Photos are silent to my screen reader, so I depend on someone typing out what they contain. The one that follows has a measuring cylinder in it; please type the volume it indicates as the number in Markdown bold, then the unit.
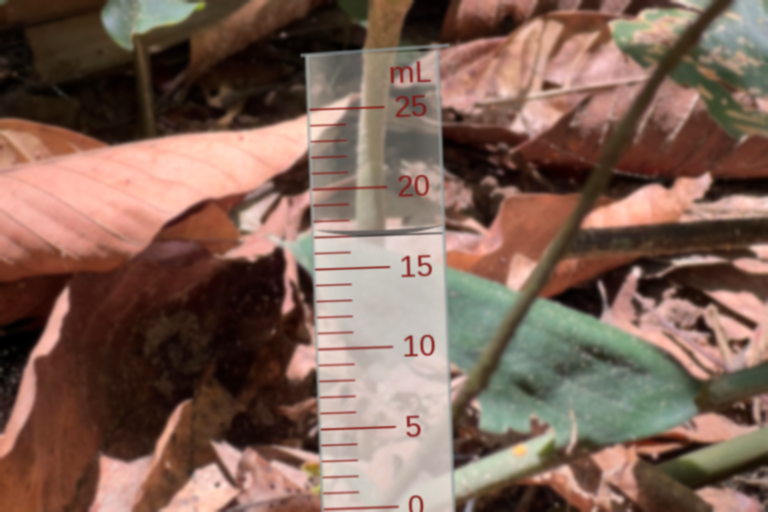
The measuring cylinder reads **17** mL
